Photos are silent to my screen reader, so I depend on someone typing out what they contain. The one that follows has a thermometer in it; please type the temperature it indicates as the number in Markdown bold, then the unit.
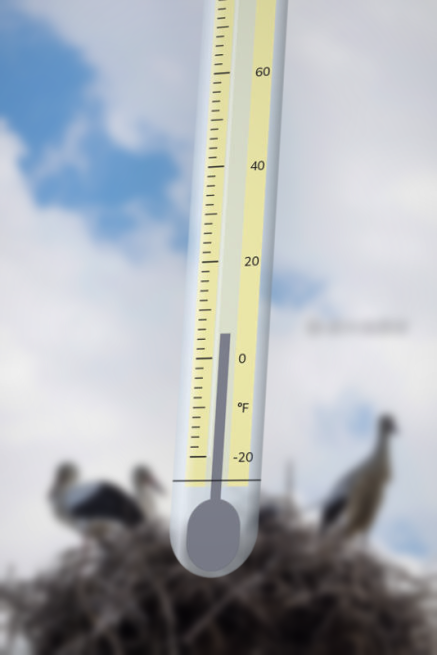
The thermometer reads **5** °F
